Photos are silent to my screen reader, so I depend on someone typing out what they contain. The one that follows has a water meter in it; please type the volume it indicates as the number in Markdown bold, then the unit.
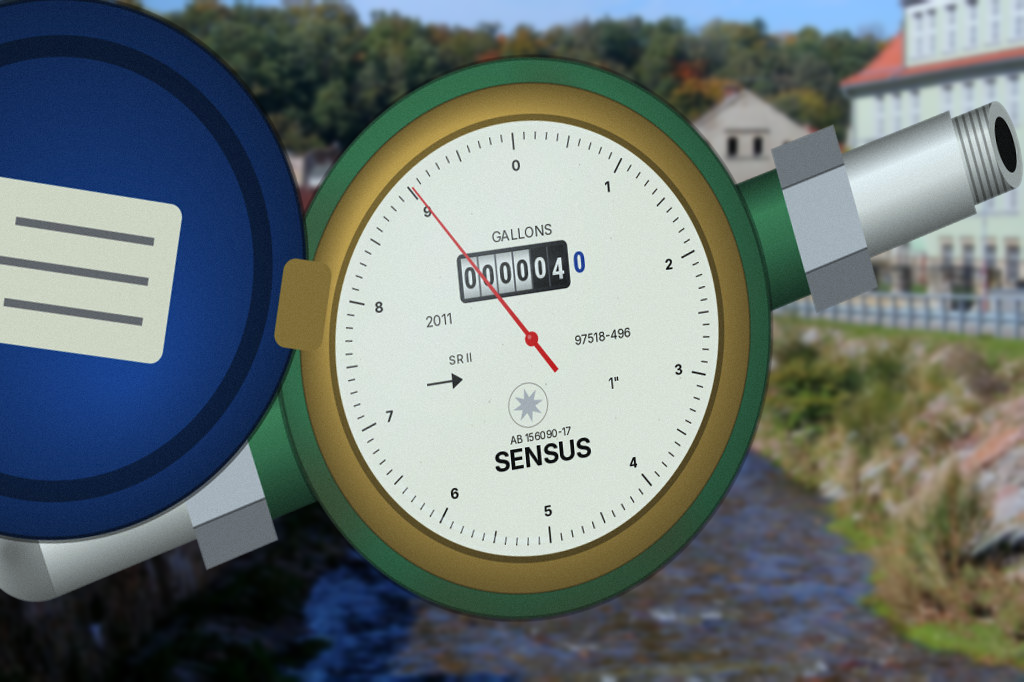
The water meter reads **39.0** gal
